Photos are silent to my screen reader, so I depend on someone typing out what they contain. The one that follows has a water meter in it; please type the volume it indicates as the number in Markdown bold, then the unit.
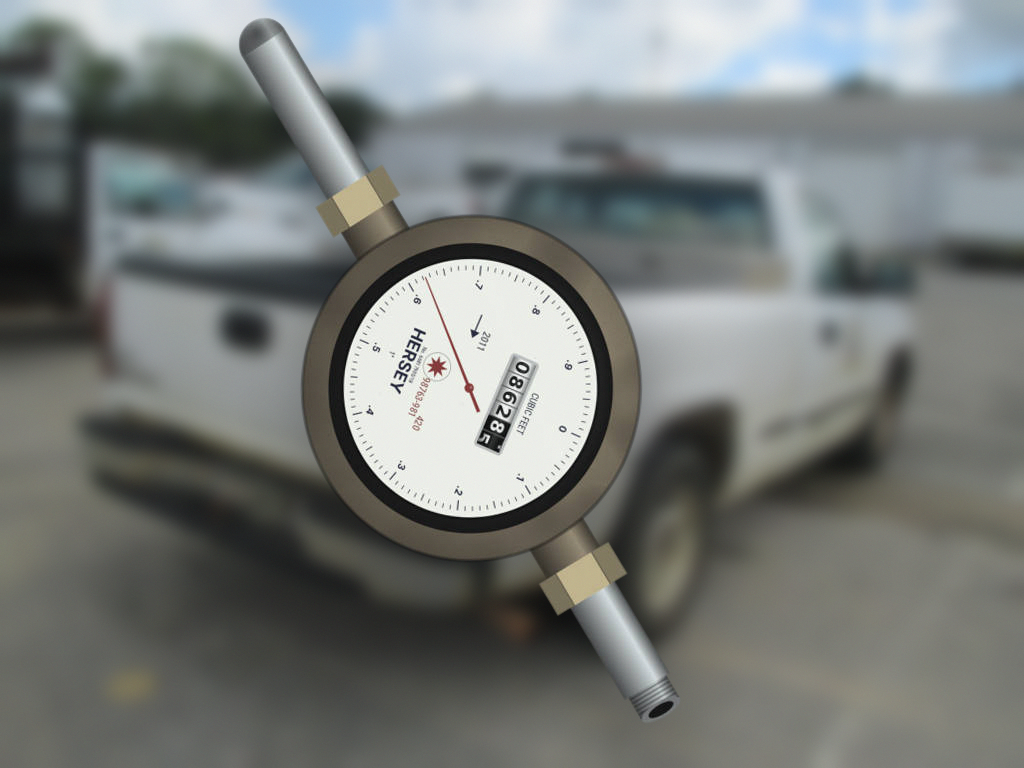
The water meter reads **86284.62** ft³
